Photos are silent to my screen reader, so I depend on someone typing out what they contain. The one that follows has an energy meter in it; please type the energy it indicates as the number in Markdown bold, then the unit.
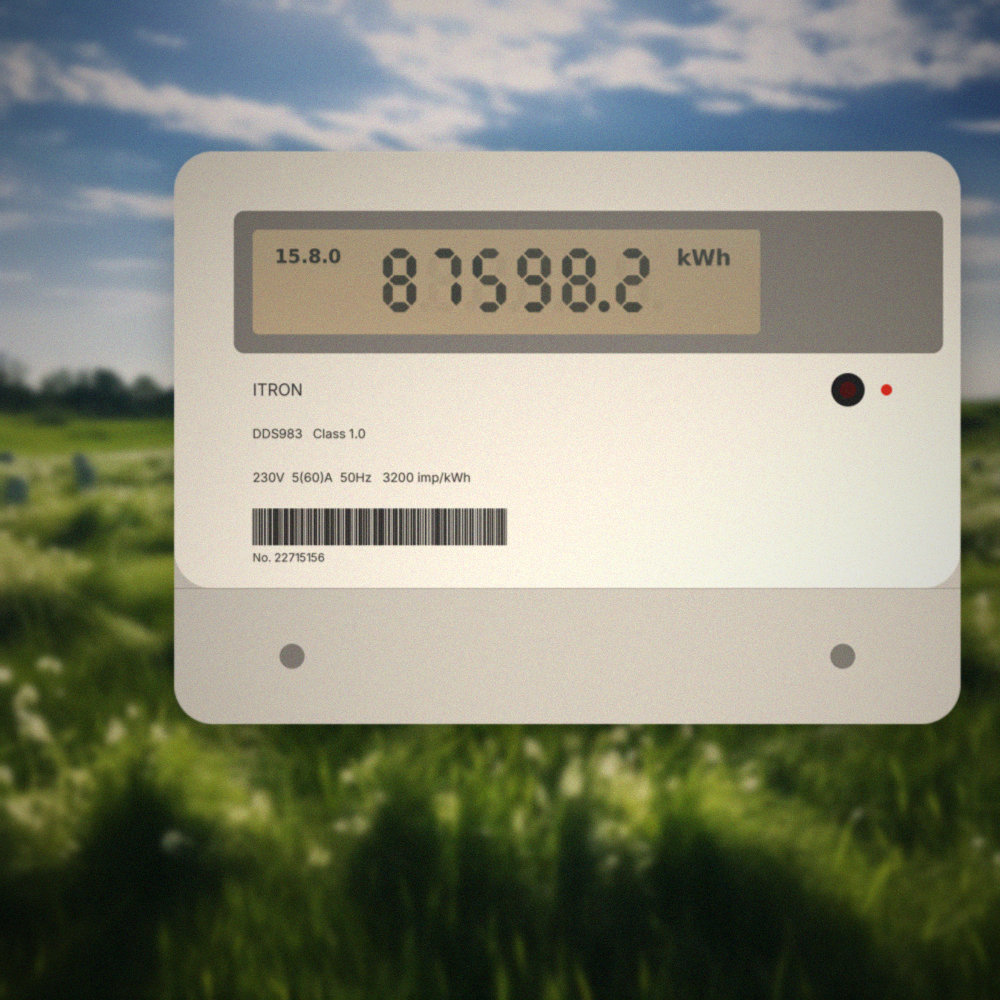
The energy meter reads **87598.2** kWh
